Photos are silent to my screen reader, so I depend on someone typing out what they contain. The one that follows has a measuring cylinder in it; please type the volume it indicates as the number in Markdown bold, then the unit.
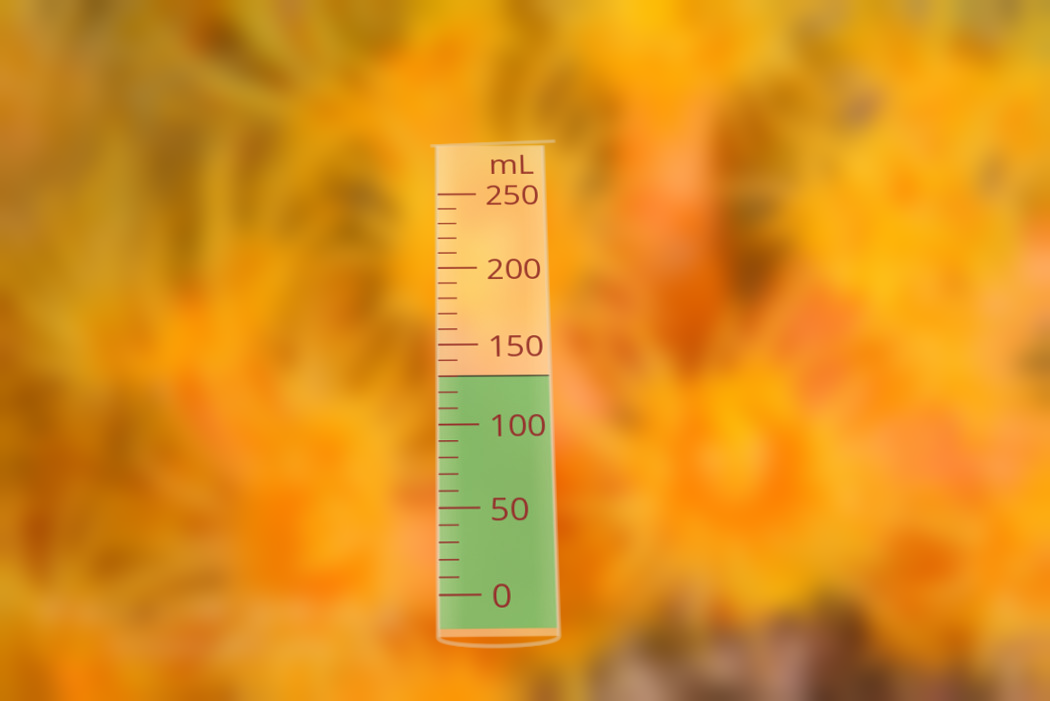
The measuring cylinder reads **130** mL
